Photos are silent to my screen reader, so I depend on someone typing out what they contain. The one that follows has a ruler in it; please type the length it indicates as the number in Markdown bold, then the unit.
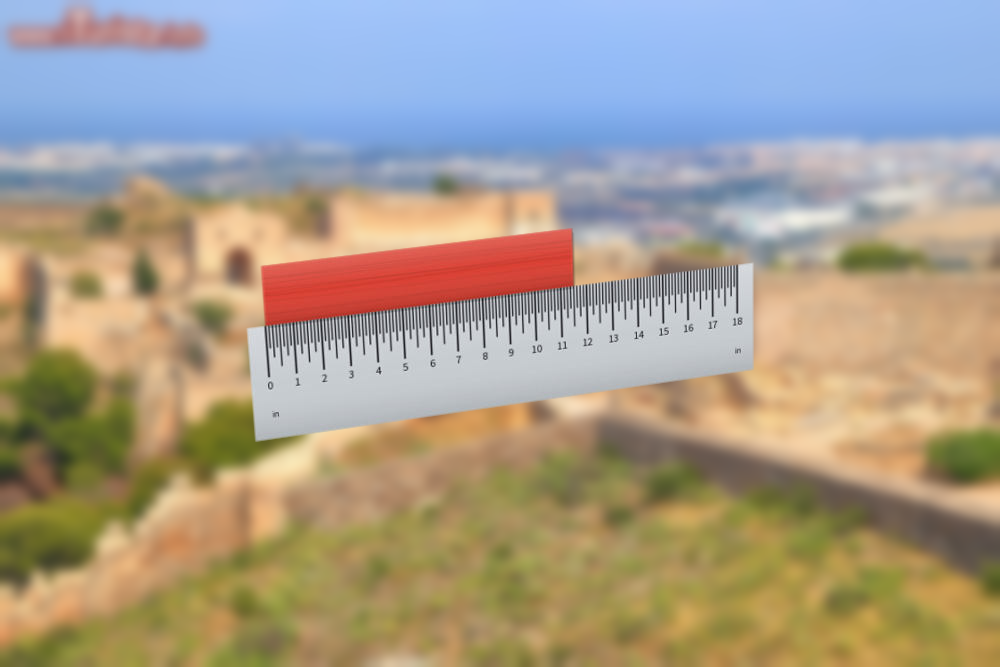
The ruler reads **11.5** in
